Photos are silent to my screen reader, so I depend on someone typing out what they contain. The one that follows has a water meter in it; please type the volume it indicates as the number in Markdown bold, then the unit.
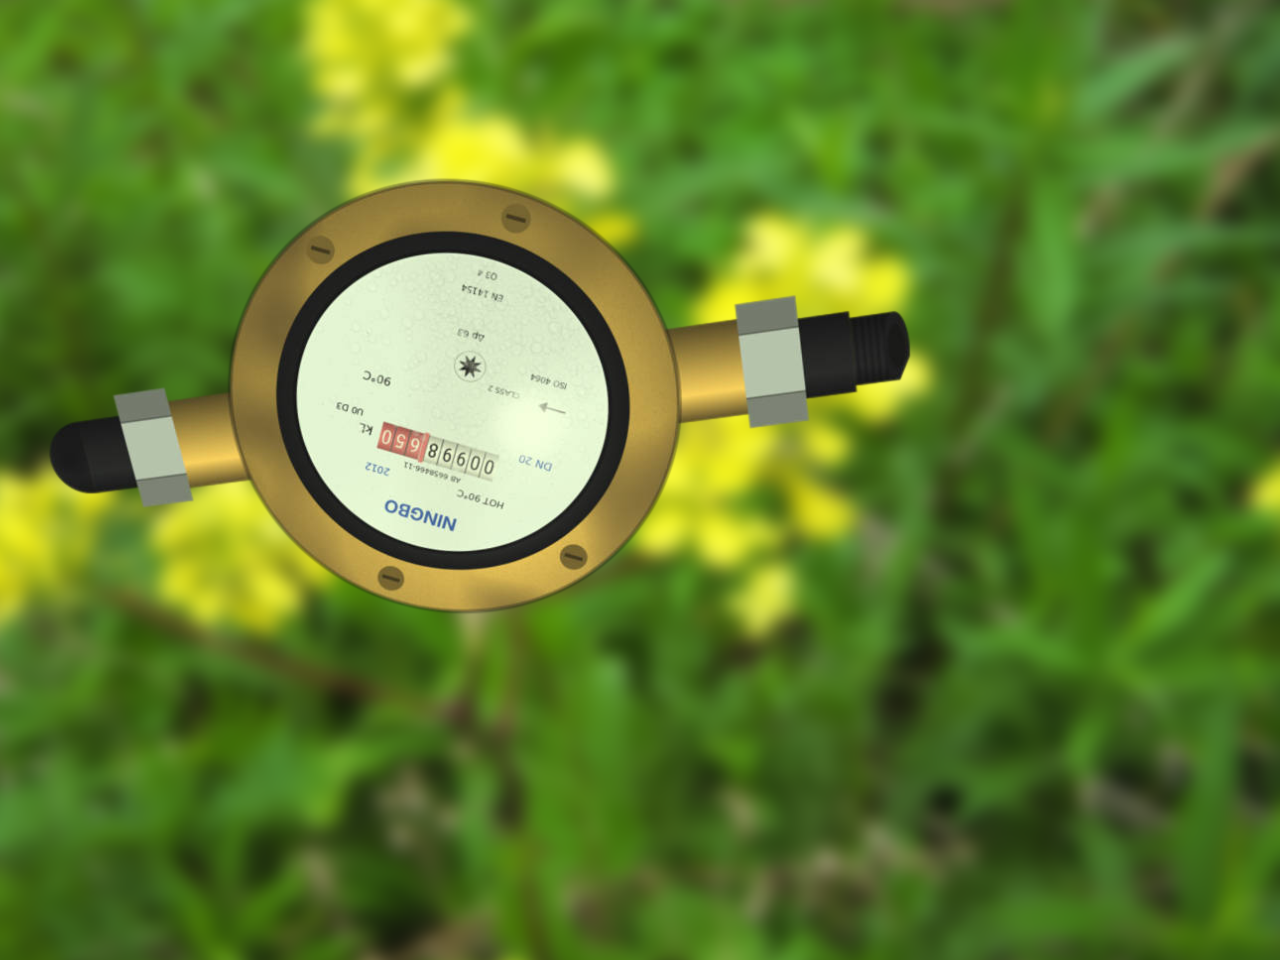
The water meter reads **998.650** kL
